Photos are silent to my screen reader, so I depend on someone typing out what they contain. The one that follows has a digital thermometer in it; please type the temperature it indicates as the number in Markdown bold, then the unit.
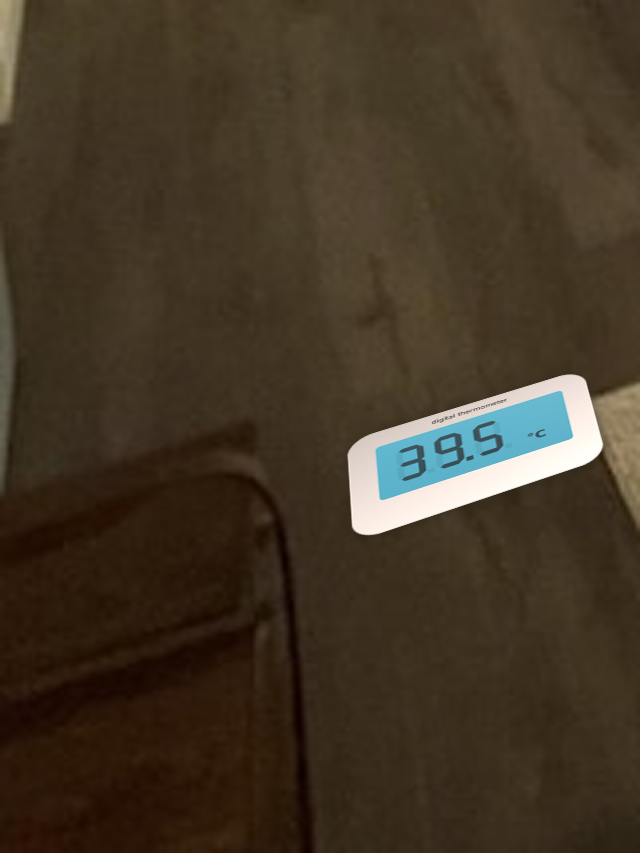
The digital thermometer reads **39.5** °C
